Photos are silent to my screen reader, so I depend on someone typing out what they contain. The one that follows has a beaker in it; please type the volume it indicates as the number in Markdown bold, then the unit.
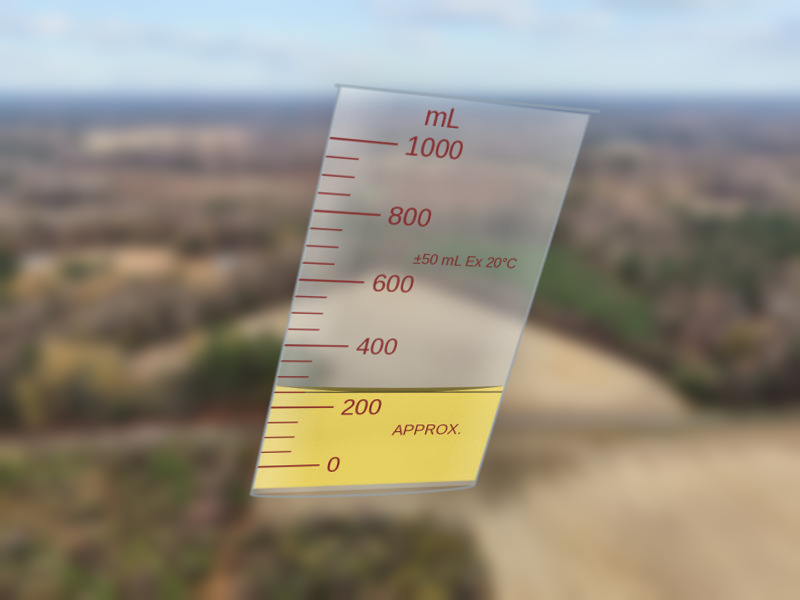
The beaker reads **250** mL
